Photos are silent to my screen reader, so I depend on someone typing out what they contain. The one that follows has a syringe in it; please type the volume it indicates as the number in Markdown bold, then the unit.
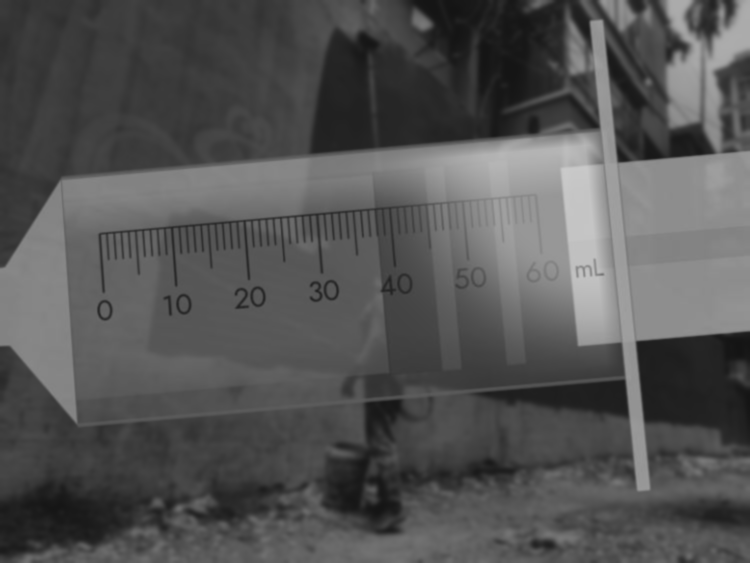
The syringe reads **38** mL
